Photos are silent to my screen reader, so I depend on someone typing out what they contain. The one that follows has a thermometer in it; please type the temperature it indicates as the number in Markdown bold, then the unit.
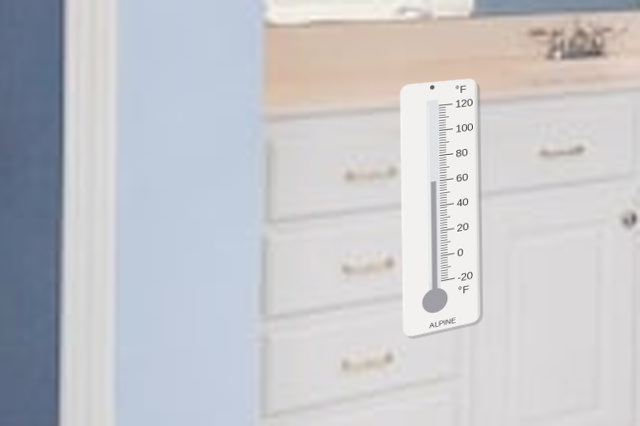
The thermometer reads **60** °F
